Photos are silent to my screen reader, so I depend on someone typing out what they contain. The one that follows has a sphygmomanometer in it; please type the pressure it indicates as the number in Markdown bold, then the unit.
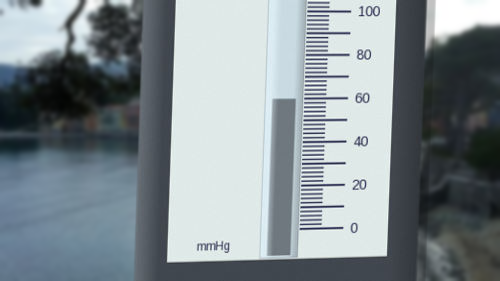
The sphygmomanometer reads **60** mmHg
